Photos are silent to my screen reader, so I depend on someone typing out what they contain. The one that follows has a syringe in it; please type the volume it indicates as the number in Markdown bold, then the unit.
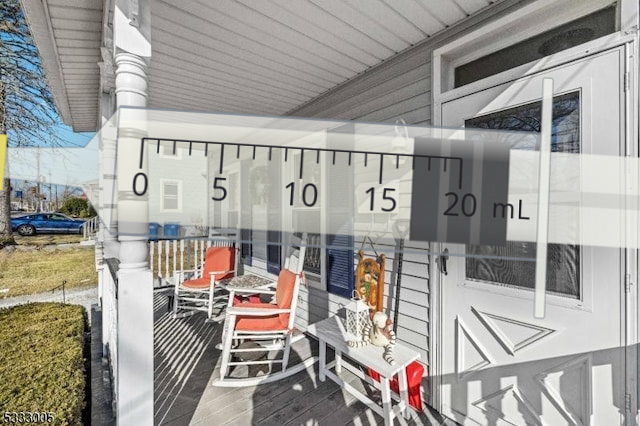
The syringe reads **17** mL
